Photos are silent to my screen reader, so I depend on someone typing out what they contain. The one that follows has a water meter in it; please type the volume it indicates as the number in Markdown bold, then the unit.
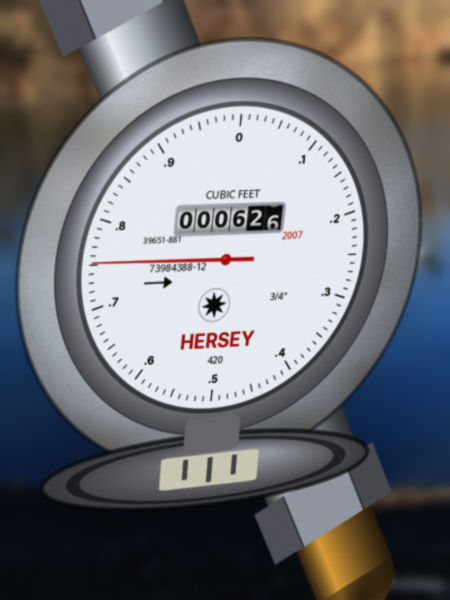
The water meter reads **625.75** ft³
